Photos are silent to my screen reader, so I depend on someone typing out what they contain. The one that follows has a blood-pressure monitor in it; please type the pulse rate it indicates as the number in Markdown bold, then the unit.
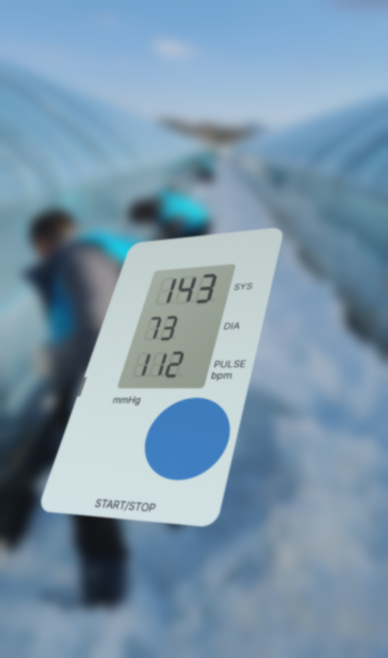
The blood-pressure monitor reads **112** bpm
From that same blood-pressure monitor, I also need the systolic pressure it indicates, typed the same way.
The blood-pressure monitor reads **143** mmHg
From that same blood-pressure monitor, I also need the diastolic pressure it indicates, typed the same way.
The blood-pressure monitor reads **73** mmHg
